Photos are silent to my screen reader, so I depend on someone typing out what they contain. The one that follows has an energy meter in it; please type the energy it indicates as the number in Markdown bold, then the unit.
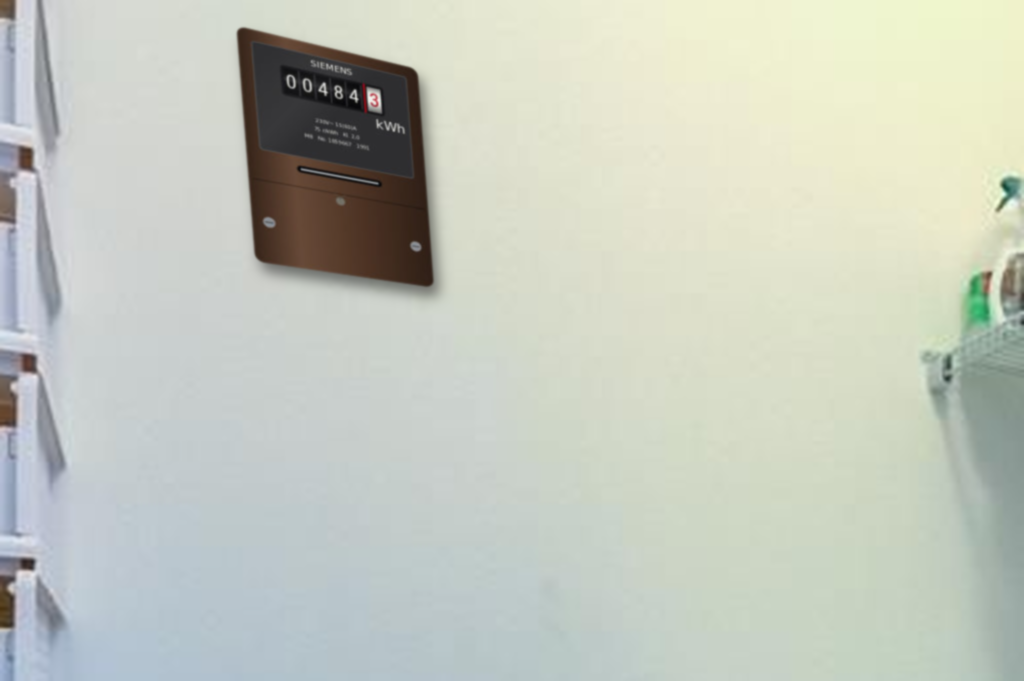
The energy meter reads **484.3** kWh
